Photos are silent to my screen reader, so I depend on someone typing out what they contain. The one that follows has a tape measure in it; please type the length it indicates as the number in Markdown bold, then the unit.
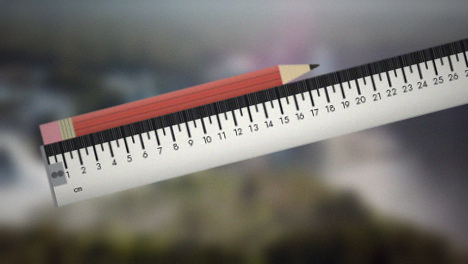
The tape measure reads **18** cm
